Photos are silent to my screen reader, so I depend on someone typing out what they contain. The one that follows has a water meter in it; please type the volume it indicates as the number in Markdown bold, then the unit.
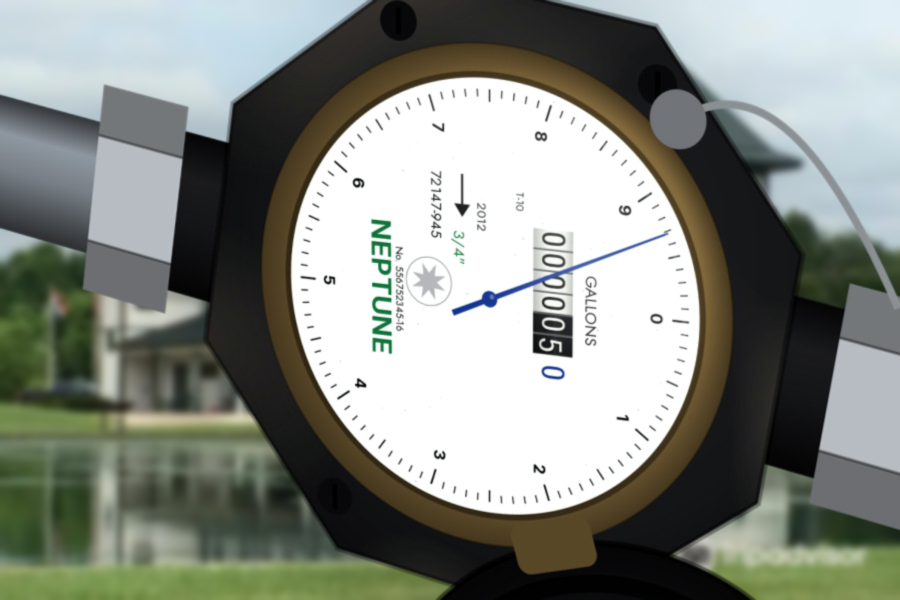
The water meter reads **49.3** gal
